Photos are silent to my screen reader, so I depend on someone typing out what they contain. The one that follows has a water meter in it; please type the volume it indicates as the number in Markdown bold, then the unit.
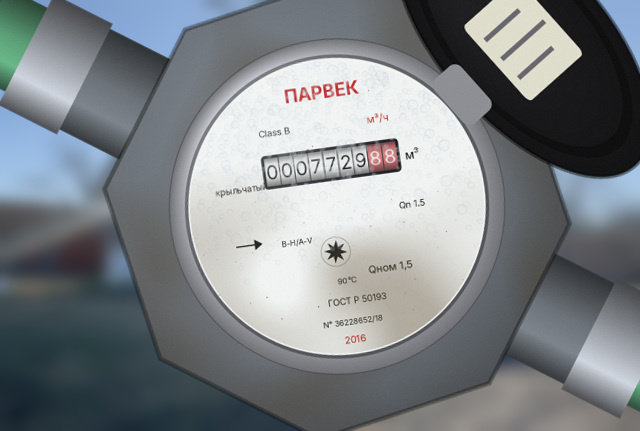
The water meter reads **7729.88** m³
